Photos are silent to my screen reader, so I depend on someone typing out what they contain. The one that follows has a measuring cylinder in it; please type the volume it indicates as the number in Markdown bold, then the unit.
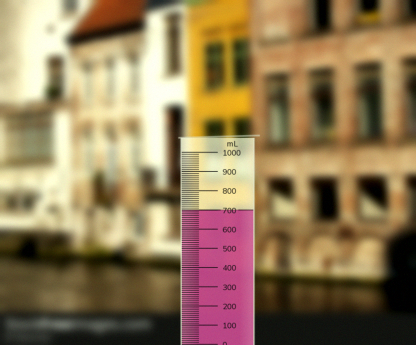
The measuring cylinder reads **700** mL
